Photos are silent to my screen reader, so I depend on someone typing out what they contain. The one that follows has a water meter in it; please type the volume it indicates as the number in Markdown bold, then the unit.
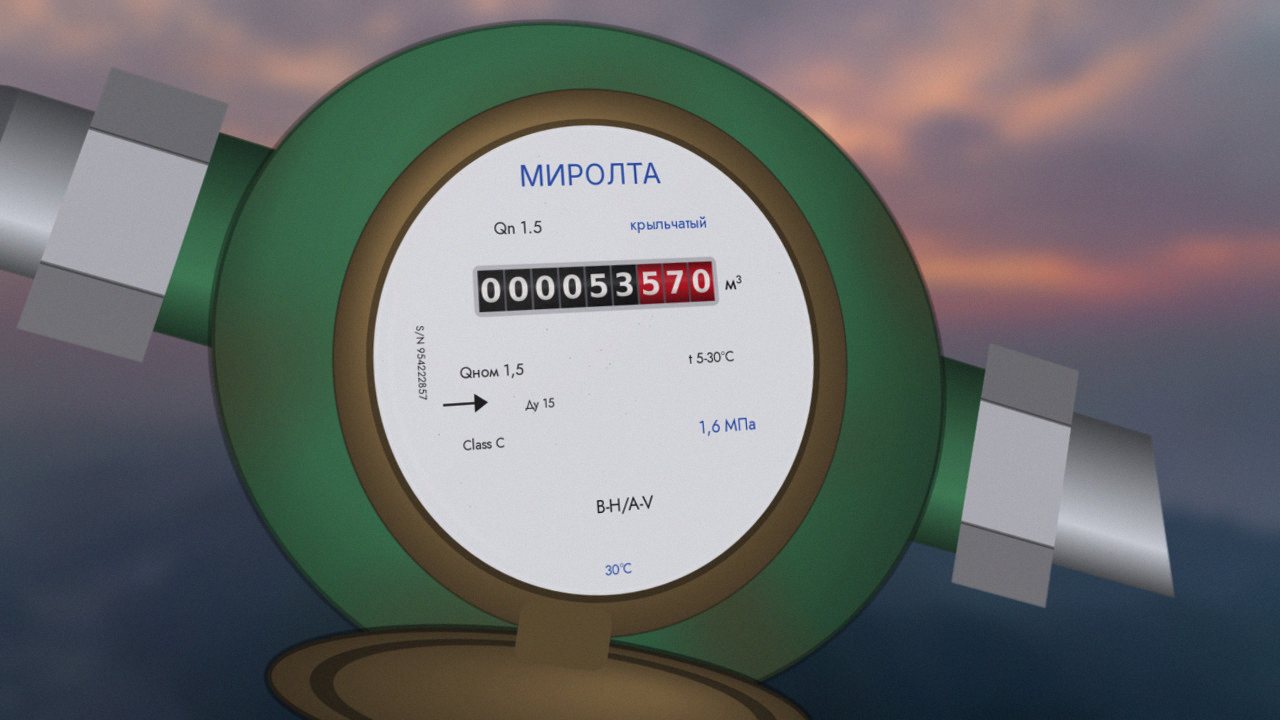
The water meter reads **53.570** m³
